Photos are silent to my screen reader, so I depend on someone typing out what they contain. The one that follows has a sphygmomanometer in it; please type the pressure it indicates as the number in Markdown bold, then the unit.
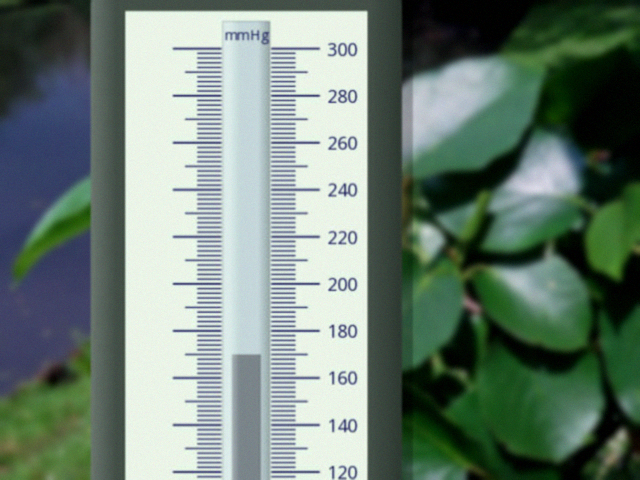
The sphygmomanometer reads **170** mmHg
